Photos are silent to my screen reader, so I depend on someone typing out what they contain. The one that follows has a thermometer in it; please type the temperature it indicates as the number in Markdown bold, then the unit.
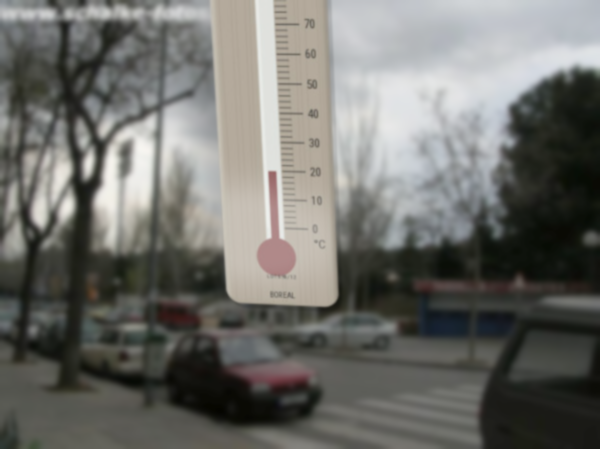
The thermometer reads **20** °C
